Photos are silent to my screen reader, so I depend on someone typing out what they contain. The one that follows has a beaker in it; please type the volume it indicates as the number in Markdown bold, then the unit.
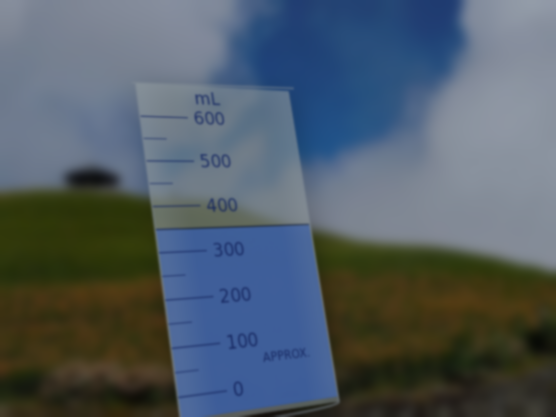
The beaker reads **350** mL
